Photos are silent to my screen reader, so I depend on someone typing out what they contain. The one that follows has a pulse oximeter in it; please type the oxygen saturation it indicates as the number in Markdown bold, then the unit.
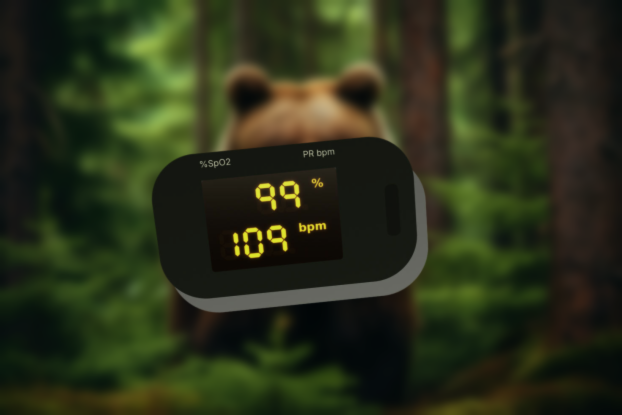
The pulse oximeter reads **99** %
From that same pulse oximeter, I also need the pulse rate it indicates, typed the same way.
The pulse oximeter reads **109** bpm
